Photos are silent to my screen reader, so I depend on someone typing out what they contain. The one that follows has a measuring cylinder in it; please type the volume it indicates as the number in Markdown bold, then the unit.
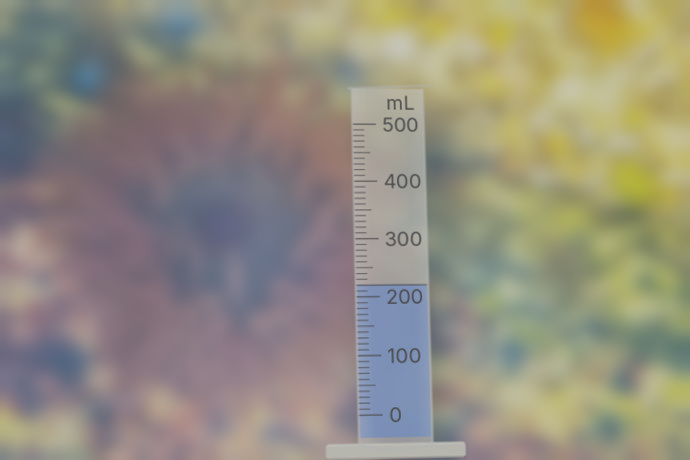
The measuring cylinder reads **220** mL
